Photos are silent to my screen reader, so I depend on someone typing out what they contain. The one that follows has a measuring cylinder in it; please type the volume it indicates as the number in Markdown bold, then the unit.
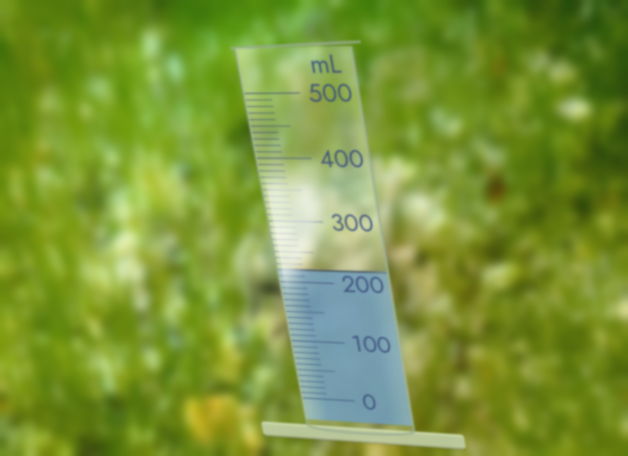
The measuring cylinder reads **220** mL
